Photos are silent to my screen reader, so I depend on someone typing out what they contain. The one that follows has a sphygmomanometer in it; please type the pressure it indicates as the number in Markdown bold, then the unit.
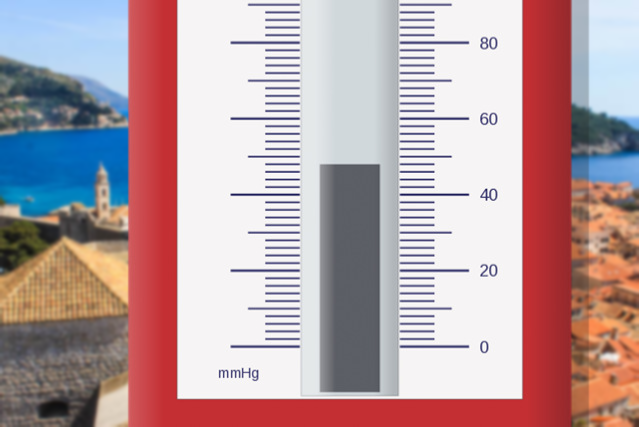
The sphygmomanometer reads **48** mmHg
